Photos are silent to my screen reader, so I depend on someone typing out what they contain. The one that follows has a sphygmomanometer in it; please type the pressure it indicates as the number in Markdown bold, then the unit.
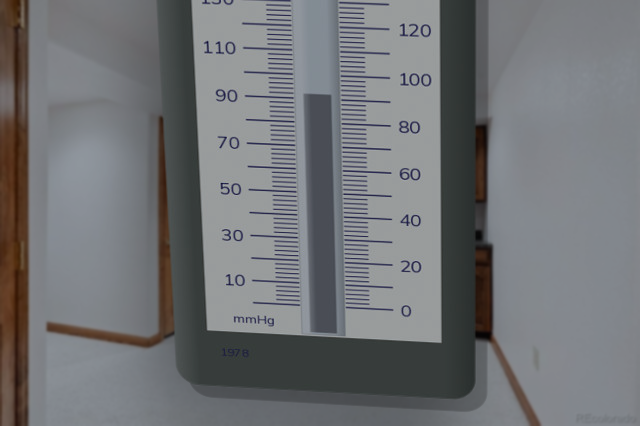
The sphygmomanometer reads **92** mmHg
